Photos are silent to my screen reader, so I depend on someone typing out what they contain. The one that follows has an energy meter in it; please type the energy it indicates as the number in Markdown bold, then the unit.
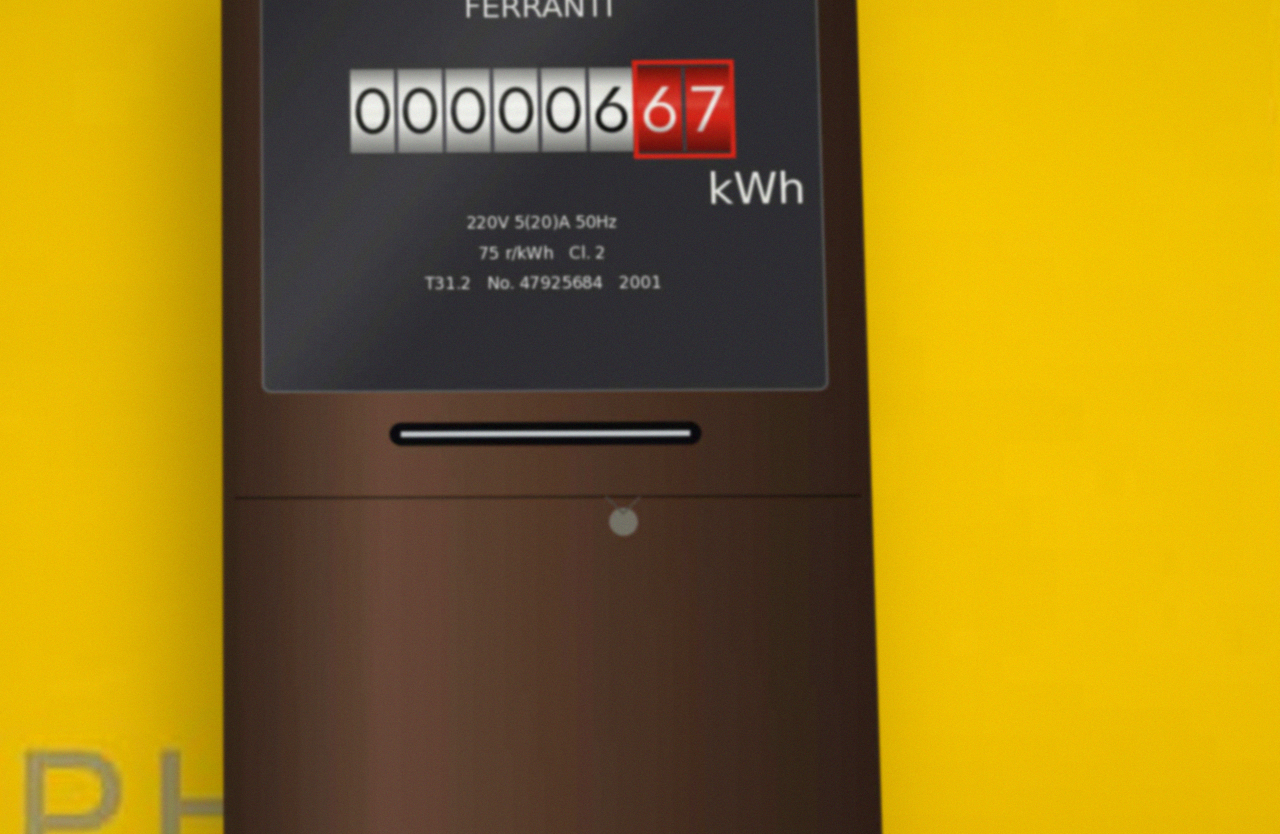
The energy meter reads **6.67** kWh
